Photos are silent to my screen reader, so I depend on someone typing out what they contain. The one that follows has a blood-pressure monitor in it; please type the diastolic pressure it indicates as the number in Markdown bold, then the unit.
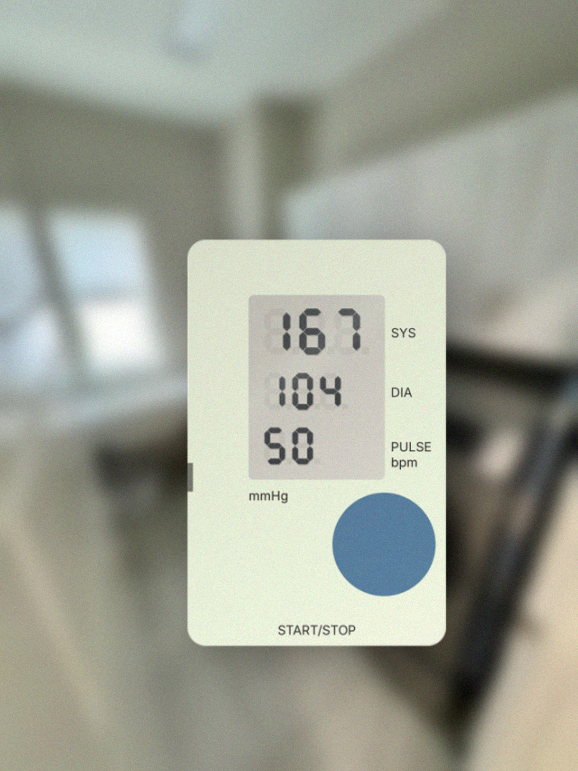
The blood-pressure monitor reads **104** mmHg
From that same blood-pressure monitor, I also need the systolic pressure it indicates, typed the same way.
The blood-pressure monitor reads **167** mmHg
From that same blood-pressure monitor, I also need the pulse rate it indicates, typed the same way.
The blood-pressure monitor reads **50** bpm
